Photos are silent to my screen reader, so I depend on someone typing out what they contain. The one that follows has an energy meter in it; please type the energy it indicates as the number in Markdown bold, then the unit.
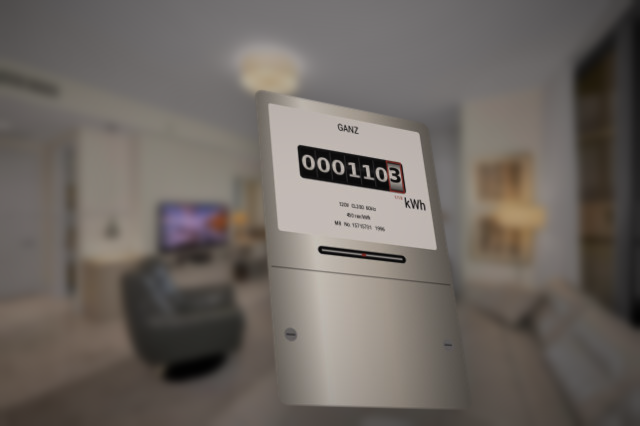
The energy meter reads **110.3** kWh
